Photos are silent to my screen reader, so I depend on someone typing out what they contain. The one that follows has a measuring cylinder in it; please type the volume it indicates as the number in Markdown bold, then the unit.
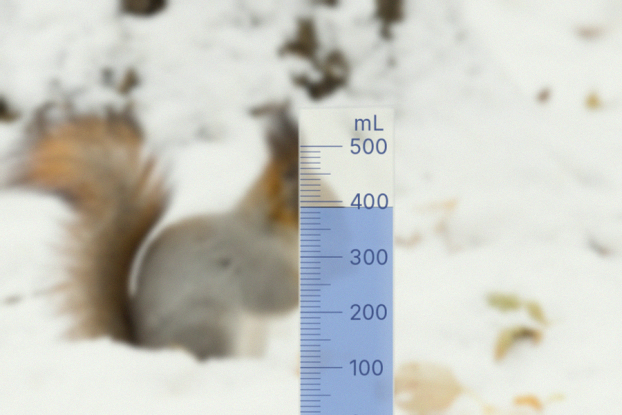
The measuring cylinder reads **390** mL
